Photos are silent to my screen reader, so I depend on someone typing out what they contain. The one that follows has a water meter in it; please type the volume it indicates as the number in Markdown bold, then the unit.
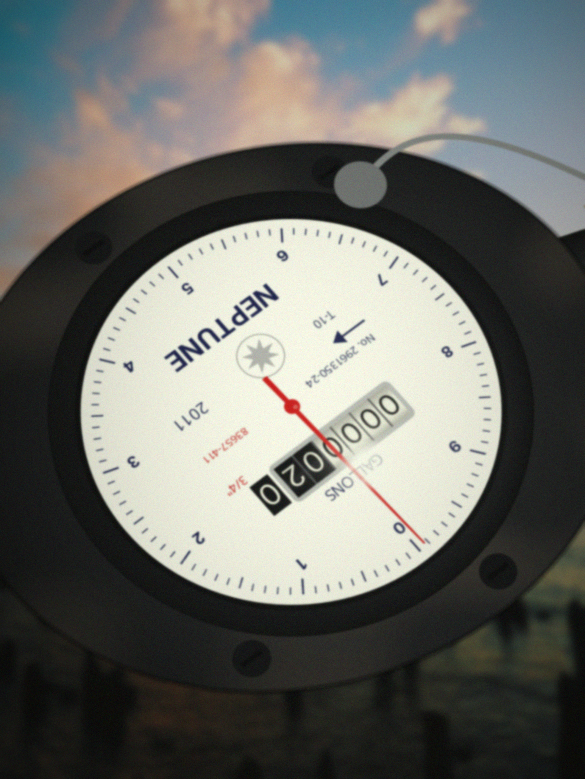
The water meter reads **19.9** gal
